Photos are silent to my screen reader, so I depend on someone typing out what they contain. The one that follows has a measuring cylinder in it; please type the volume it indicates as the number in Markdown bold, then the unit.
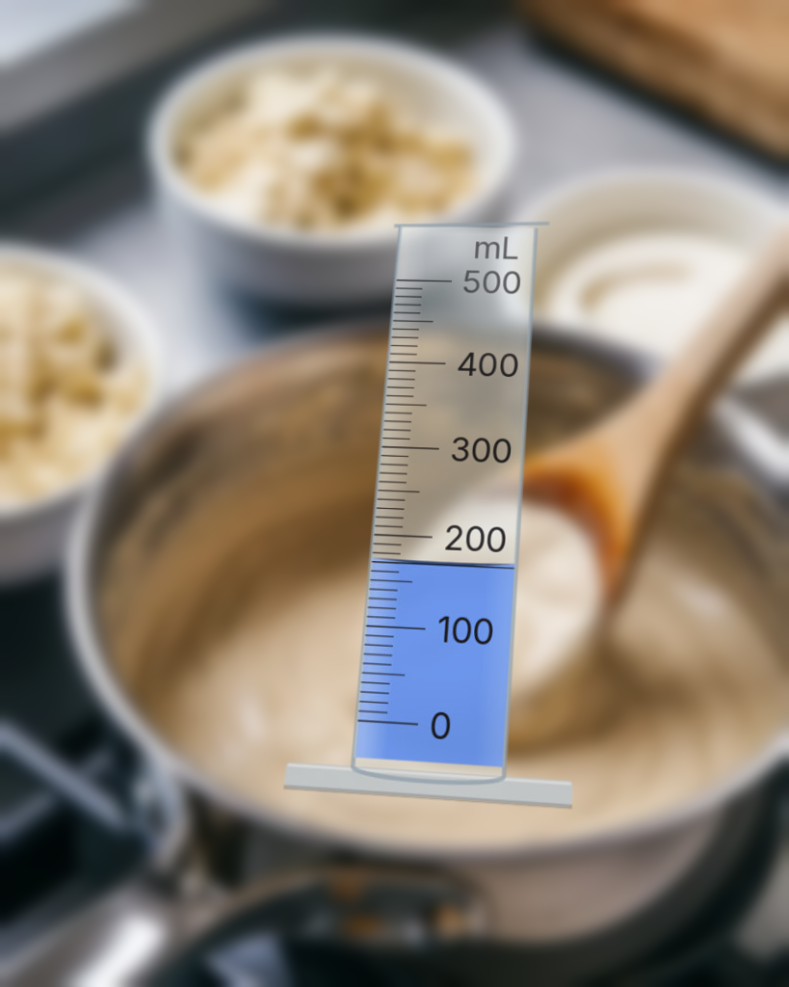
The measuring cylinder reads **170** mL
